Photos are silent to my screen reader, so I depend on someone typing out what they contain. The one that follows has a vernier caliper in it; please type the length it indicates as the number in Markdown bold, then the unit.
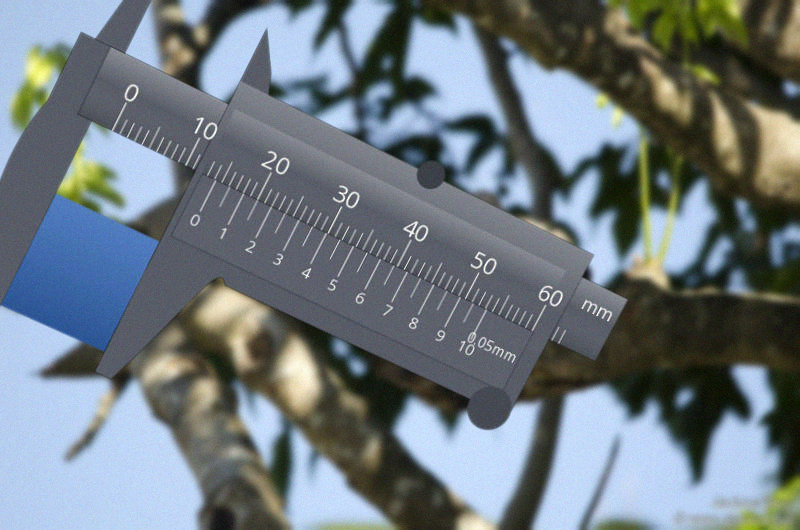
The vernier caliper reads **14.2** mm
